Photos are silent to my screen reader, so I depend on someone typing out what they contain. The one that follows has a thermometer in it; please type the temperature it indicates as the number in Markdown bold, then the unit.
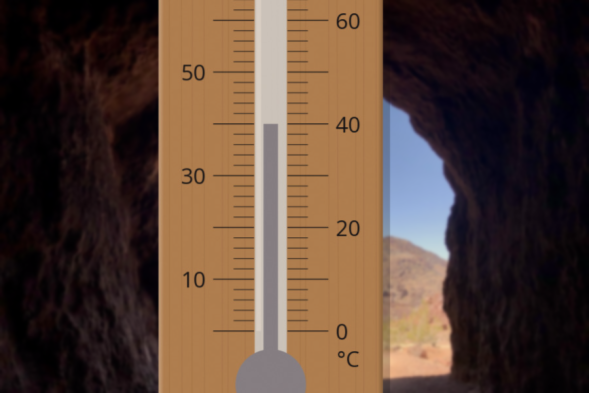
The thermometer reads **40** °C
